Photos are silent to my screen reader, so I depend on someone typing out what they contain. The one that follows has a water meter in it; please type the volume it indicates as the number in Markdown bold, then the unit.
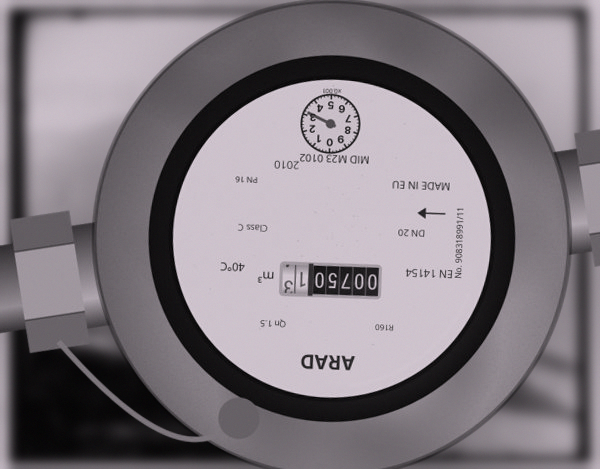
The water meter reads **750.133** m³
